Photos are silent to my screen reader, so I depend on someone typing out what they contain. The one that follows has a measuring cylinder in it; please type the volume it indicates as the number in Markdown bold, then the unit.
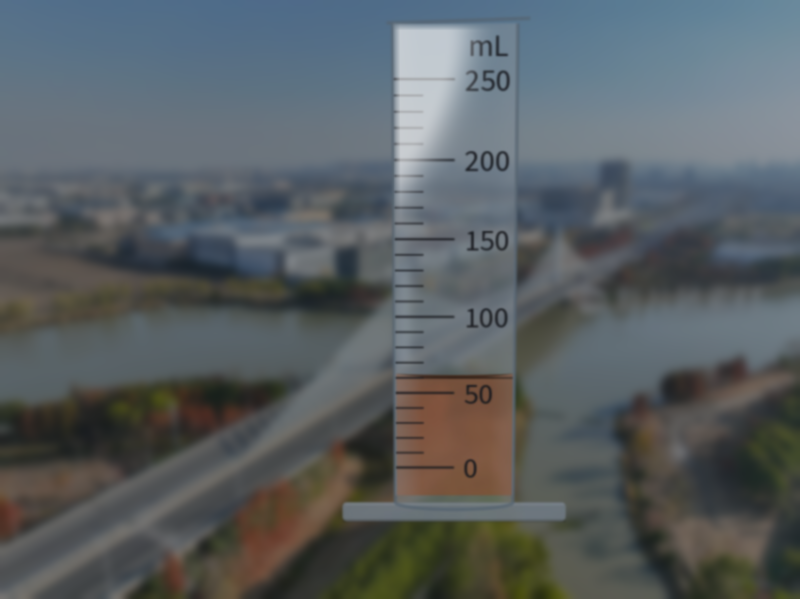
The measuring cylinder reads **60** mL
